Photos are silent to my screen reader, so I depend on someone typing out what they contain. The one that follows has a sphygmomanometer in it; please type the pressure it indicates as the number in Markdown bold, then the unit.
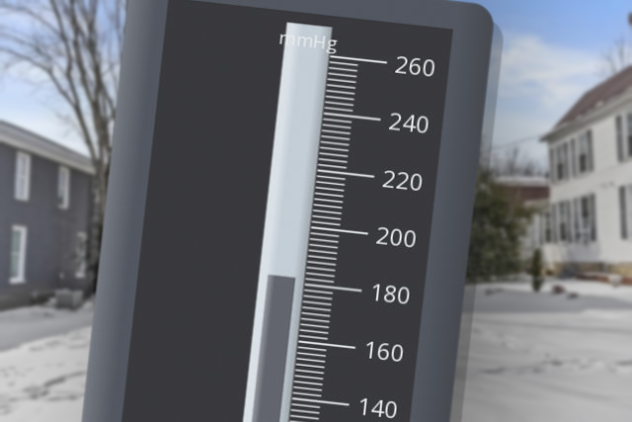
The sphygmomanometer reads **182** mmHg
